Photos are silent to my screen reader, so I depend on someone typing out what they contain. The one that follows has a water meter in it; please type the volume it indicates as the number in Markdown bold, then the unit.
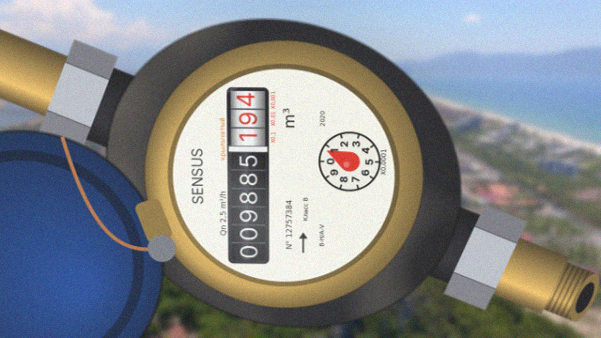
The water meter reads **9885.1940** m³
